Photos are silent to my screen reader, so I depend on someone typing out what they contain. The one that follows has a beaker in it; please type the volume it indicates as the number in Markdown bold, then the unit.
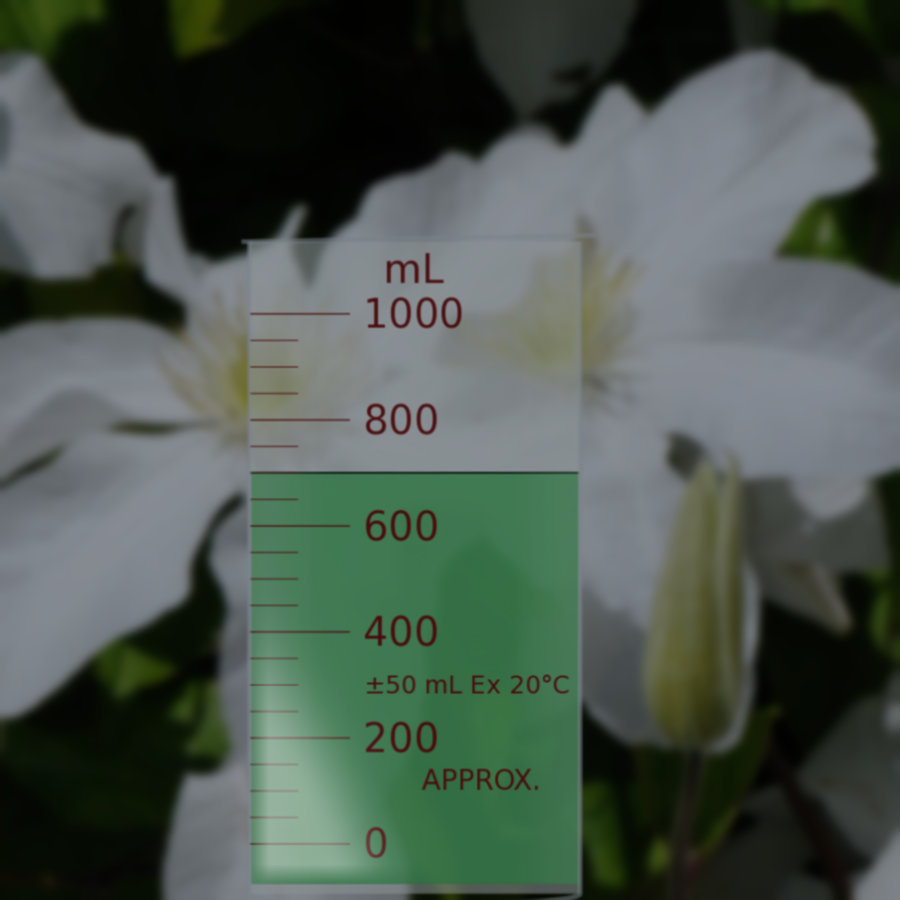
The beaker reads **700** mL
